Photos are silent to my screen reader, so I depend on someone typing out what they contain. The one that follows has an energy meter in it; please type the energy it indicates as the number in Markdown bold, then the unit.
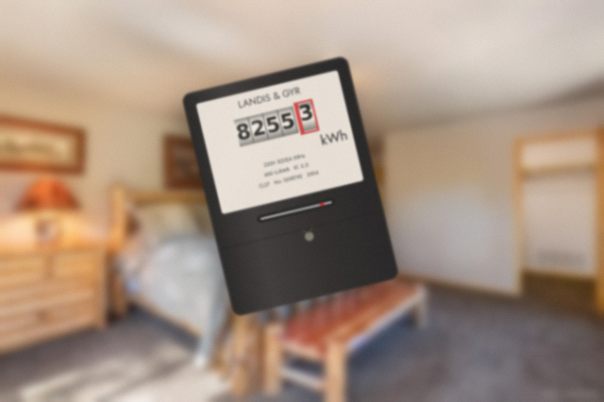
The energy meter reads **8255.3** kWh
